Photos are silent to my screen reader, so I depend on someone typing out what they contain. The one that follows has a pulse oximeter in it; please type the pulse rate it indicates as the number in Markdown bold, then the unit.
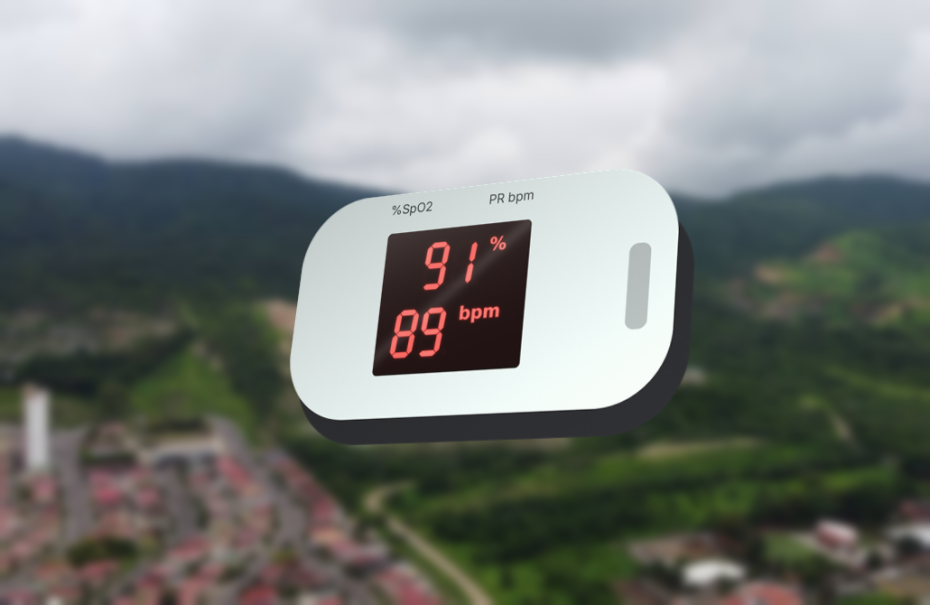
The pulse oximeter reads **89** bpm
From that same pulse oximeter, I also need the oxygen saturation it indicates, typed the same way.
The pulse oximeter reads **91** %
